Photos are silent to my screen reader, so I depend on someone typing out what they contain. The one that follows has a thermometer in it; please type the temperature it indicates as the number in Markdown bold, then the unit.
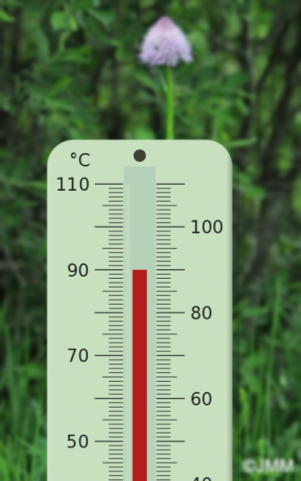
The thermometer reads **90** °C
